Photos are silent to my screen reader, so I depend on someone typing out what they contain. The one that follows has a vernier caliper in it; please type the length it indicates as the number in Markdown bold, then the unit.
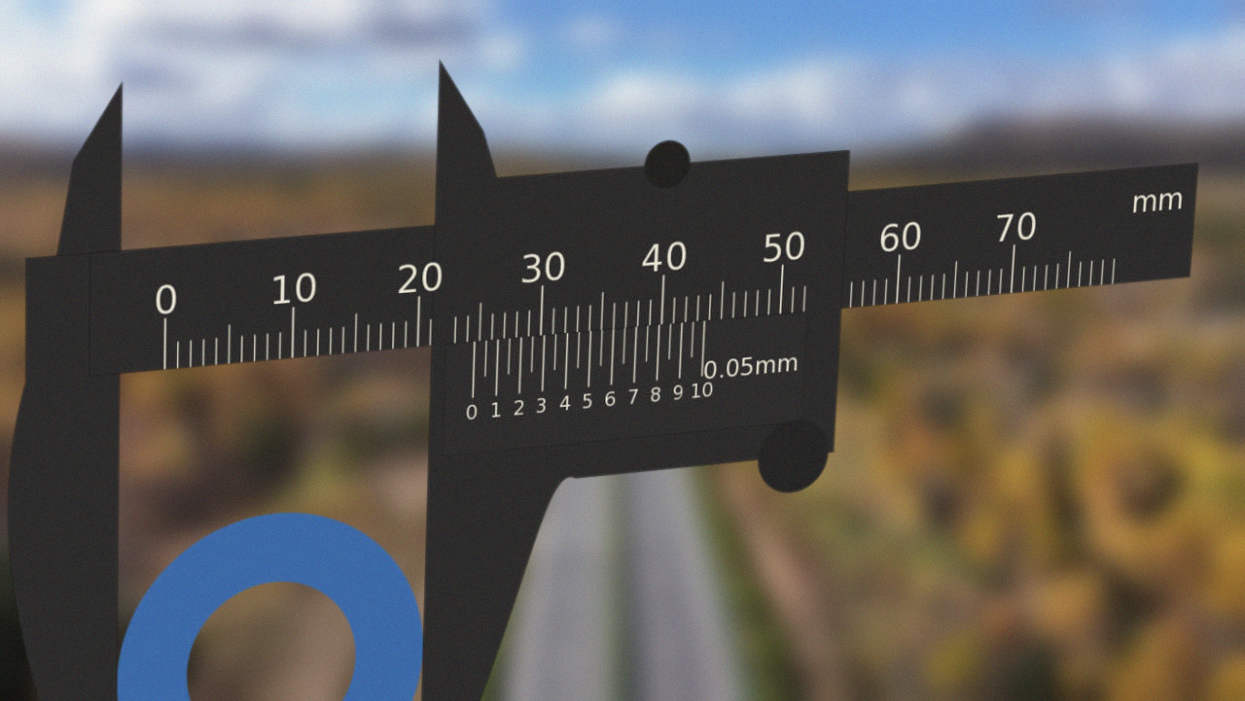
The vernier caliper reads **24.6** mm
